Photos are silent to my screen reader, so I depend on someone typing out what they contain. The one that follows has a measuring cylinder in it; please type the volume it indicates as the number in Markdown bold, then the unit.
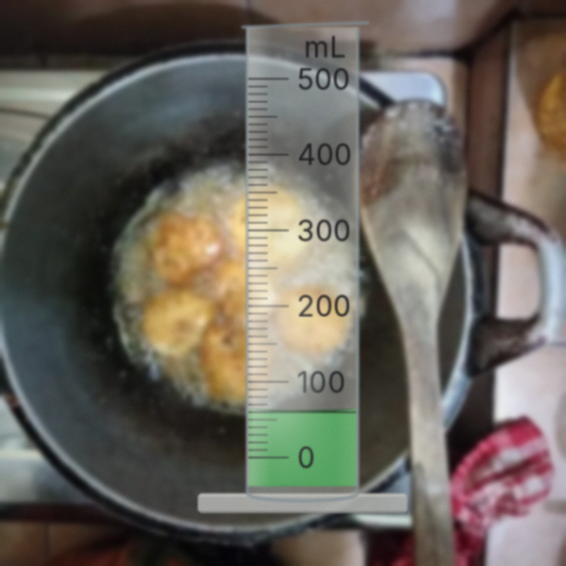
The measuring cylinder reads **60** mL
